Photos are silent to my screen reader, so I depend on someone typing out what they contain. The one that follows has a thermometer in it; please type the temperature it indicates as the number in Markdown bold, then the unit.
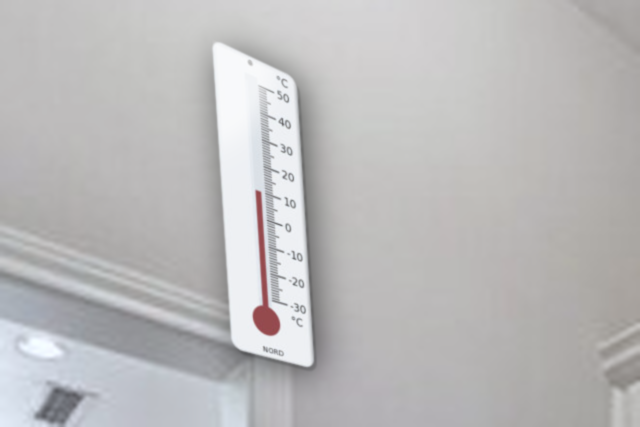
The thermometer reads **10** °C
